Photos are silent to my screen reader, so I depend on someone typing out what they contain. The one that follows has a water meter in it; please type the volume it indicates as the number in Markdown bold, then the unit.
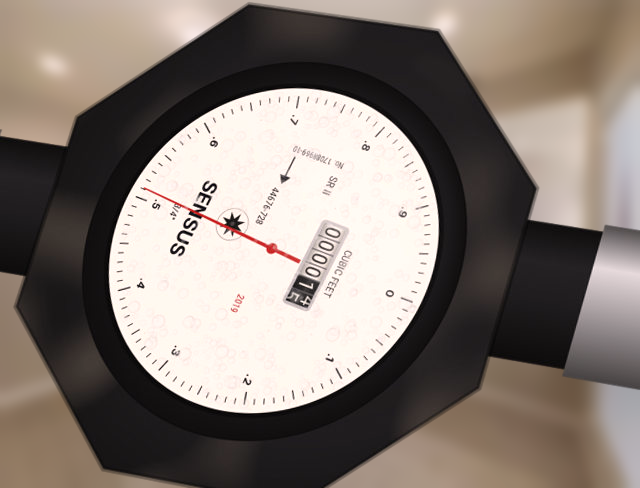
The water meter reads **14.51** ft³
